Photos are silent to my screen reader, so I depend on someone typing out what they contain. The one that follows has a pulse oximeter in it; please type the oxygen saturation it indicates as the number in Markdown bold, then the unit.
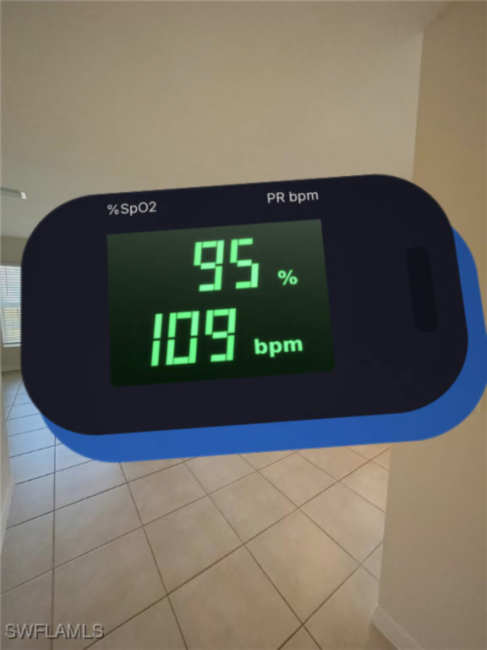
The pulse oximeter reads **95** %
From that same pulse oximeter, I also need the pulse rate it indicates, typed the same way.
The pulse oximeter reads **109** bpm
